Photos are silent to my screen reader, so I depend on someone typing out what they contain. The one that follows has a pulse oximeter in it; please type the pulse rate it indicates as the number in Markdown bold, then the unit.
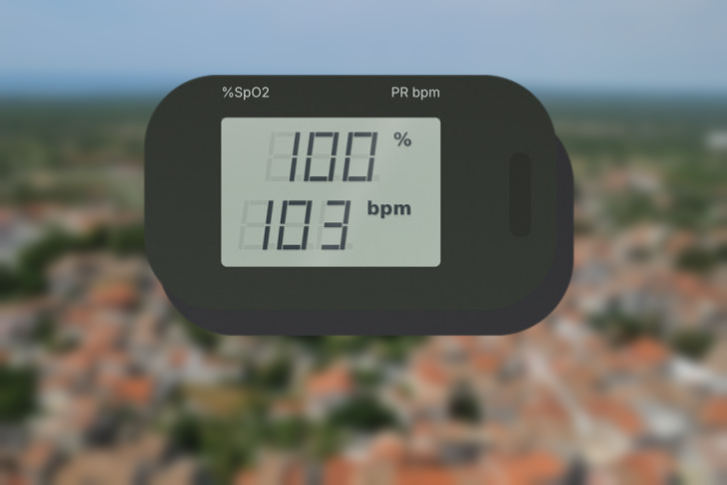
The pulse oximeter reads **103** bpm
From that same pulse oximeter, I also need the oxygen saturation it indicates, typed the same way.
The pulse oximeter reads **100** %
